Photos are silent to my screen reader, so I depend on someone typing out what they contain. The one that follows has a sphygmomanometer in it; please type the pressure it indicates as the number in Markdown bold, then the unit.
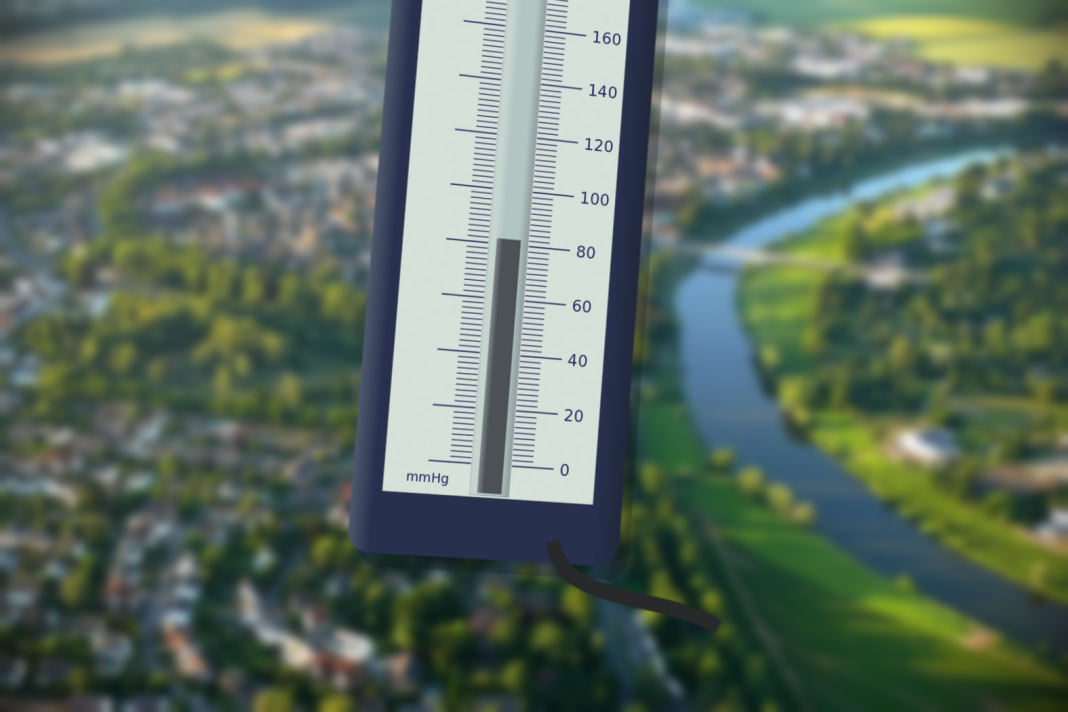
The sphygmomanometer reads **82** mmHg
